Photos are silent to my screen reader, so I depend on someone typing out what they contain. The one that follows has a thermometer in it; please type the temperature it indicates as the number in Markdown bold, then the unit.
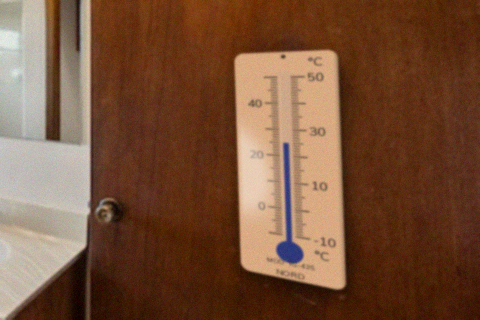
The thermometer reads **25** °C
